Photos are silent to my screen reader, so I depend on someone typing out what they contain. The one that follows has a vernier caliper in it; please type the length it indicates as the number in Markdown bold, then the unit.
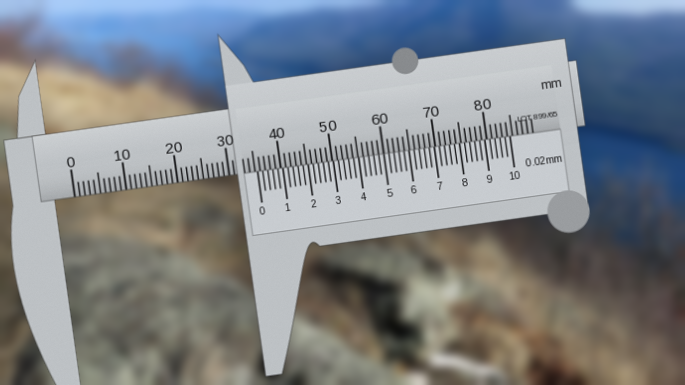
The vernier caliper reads **35.5** mm
